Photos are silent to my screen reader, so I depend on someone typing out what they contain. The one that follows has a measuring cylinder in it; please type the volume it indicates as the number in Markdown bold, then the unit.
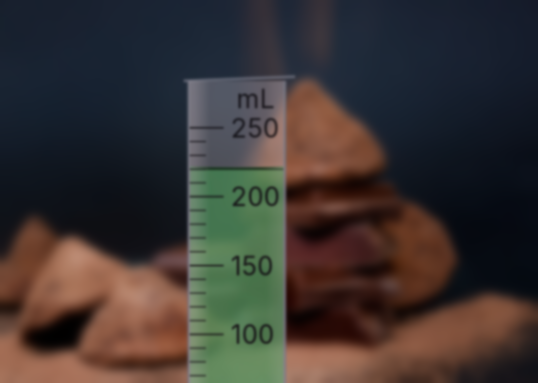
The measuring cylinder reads **220** mL
